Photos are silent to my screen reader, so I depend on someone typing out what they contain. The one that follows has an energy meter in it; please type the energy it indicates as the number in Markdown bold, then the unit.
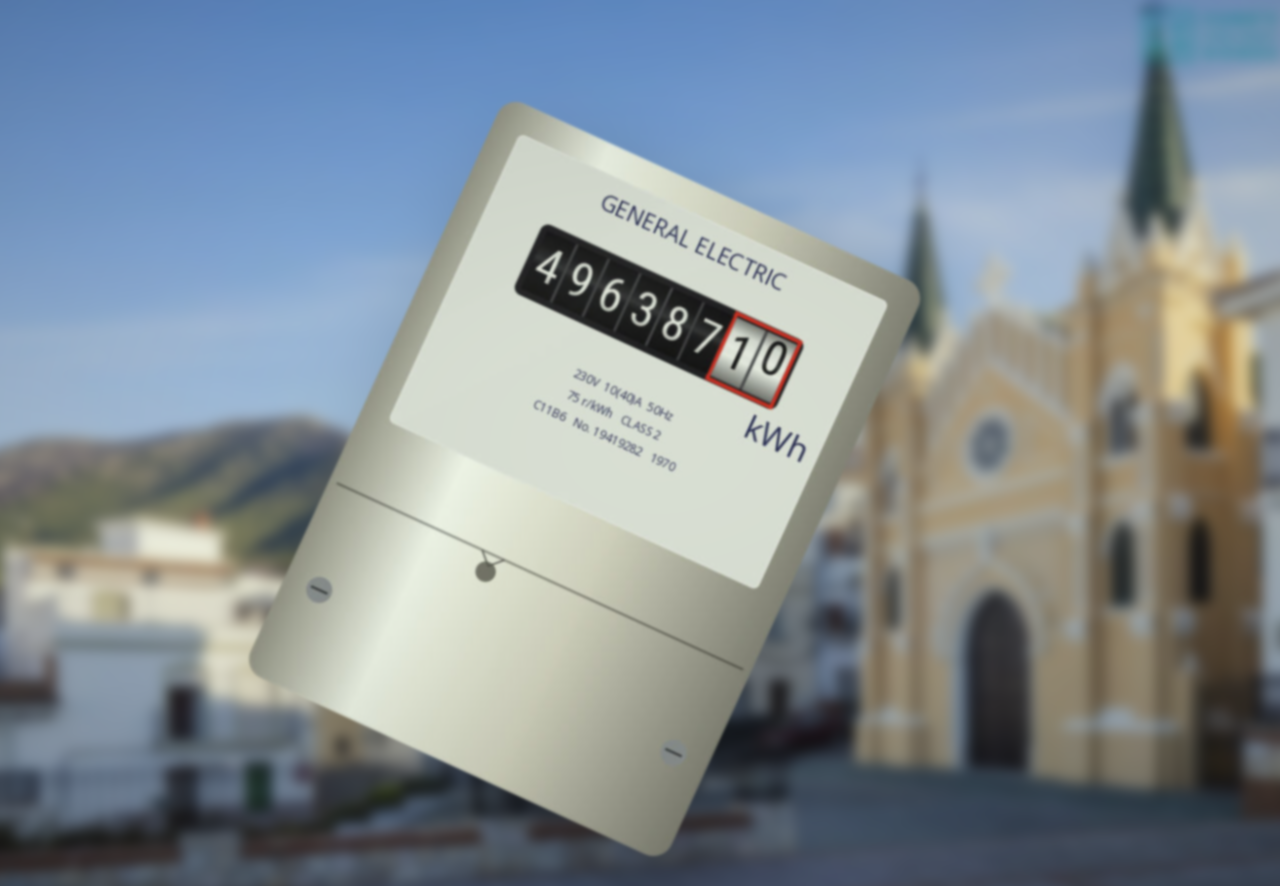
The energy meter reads **496387.10** kWh
